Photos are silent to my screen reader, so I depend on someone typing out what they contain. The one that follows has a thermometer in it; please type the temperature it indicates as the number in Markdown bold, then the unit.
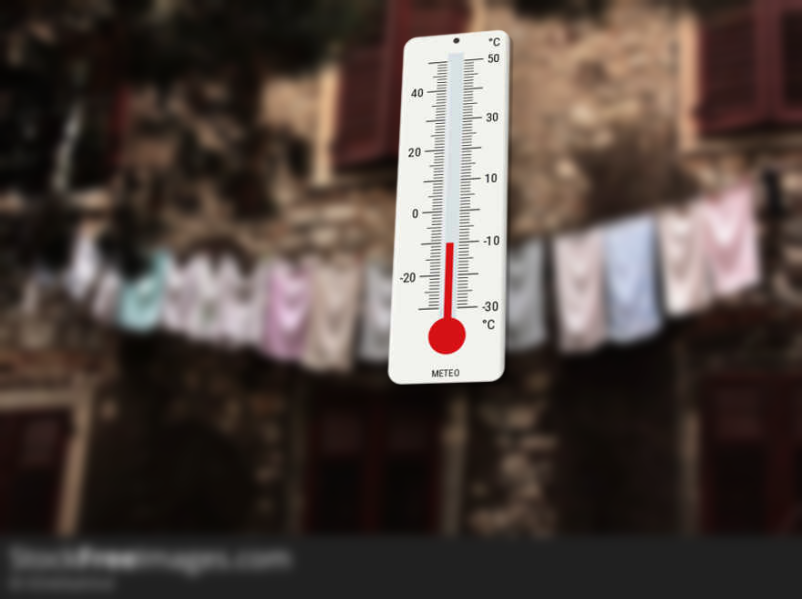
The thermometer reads **-10** °C
